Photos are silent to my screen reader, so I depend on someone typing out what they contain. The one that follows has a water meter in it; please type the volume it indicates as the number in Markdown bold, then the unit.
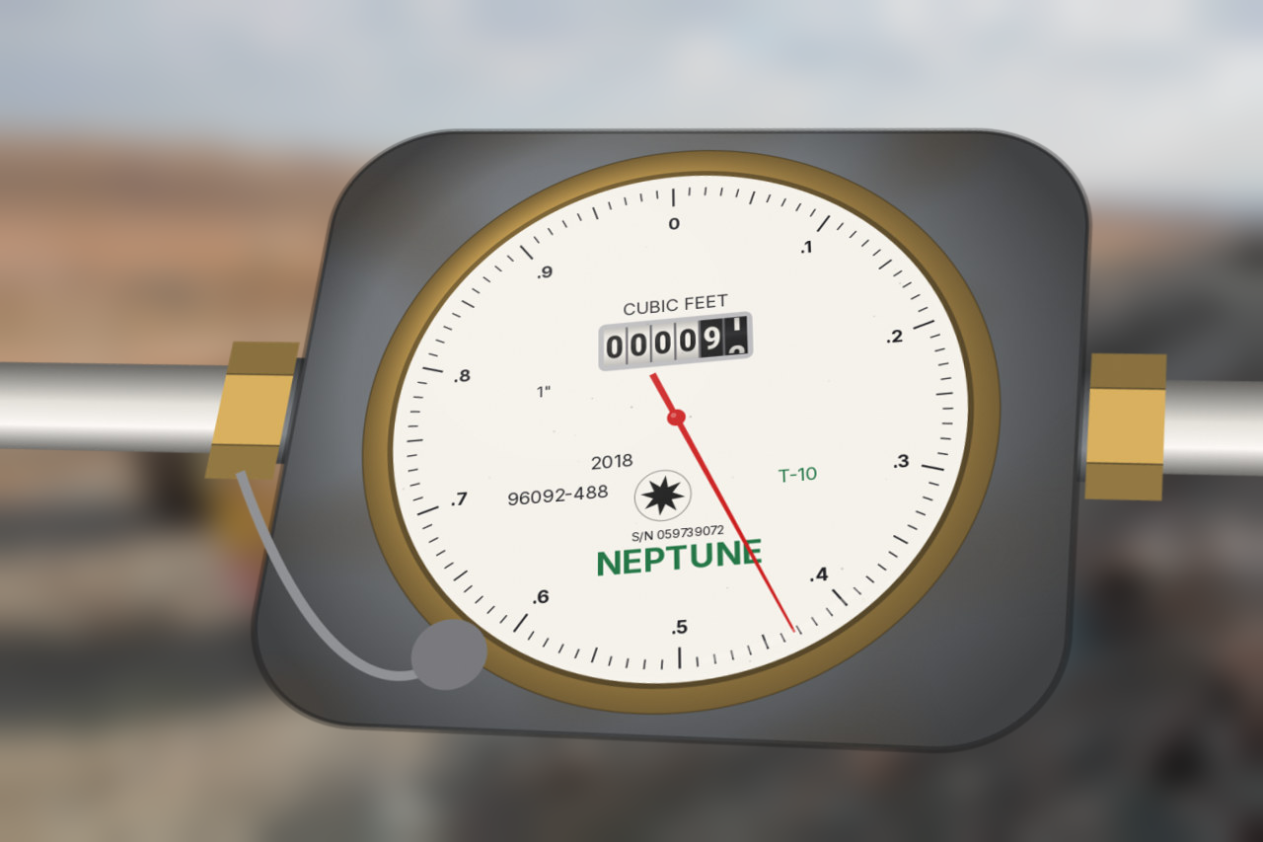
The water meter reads **91.43** ft³
